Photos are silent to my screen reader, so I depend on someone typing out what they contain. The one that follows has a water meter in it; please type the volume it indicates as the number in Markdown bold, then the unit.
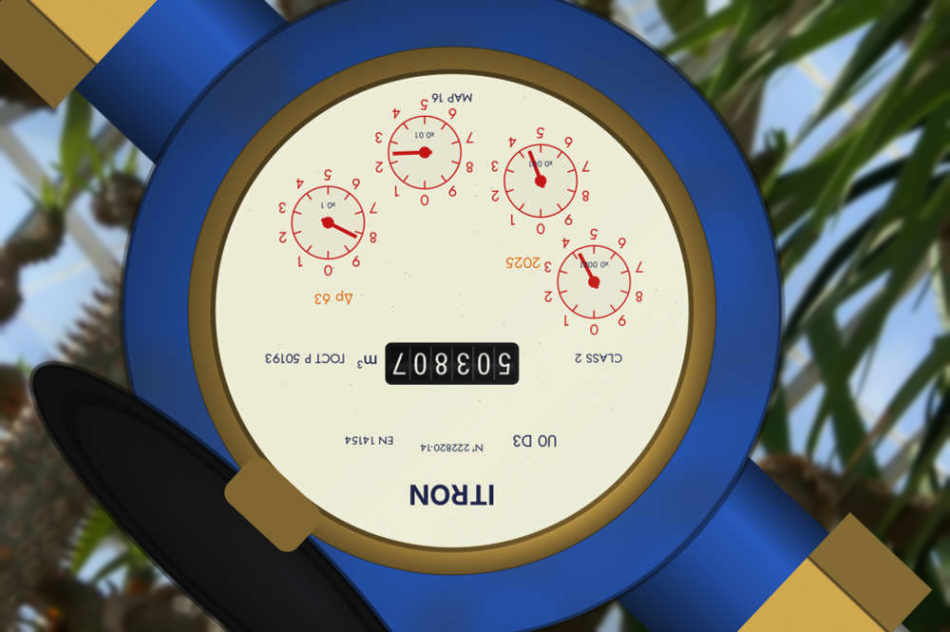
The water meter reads **503807.8244** m³
